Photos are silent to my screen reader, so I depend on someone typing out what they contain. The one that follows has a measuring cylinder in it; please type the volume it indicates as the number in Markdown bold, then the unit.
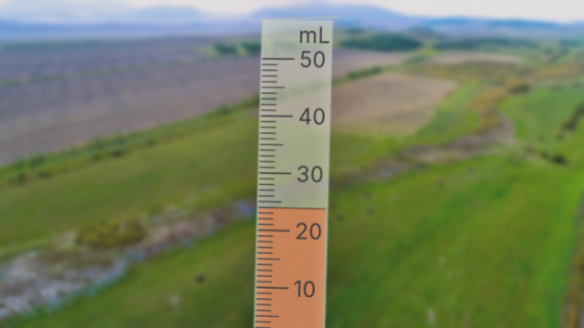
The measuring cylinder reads **24** mL
